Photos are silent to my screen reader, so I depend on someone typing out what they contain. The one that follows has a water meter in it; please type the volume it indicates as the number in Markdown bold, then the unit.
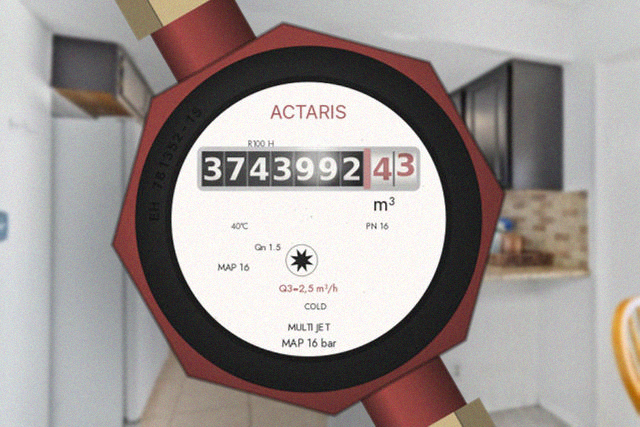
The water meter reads **3743992.43** m³
